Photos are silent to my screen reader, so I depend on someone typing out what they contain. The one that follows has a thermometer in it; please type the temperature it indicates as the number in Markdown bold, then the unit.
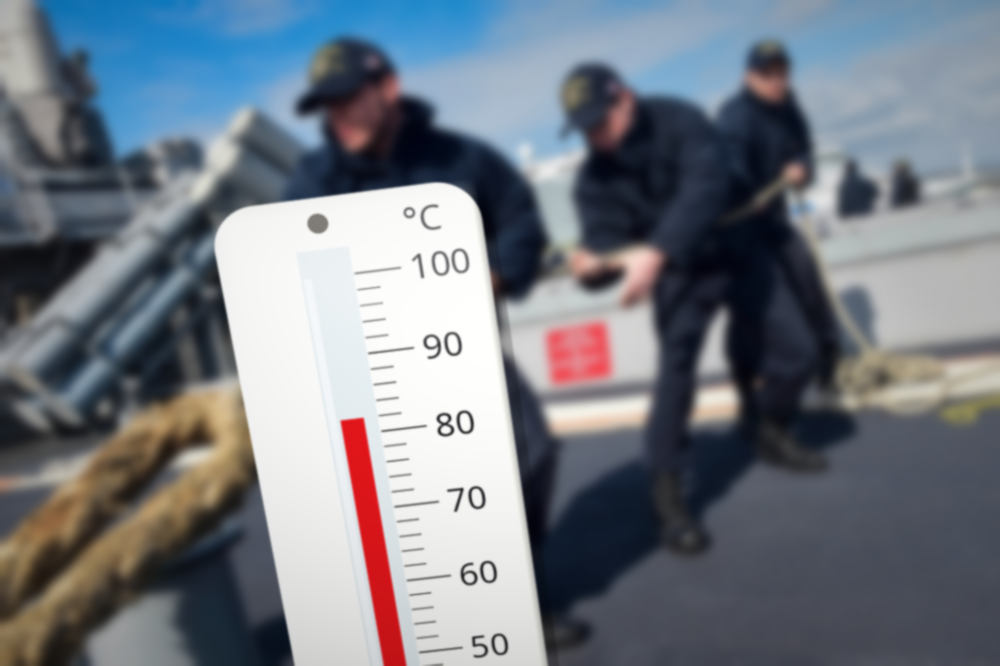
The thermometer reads **82** °C
